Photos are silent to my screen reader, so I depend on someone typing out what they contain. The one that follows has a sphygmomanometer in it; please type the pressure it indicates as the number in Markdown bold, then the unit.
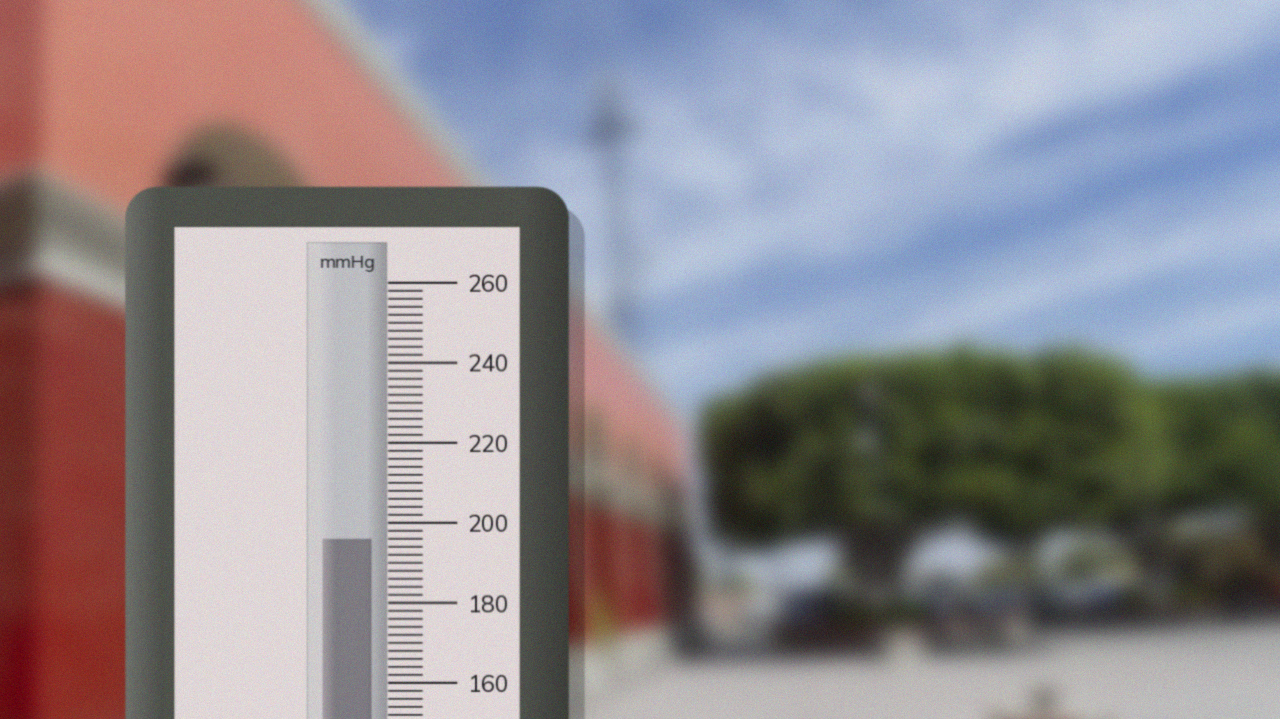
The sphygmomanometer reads **196** mmHg
